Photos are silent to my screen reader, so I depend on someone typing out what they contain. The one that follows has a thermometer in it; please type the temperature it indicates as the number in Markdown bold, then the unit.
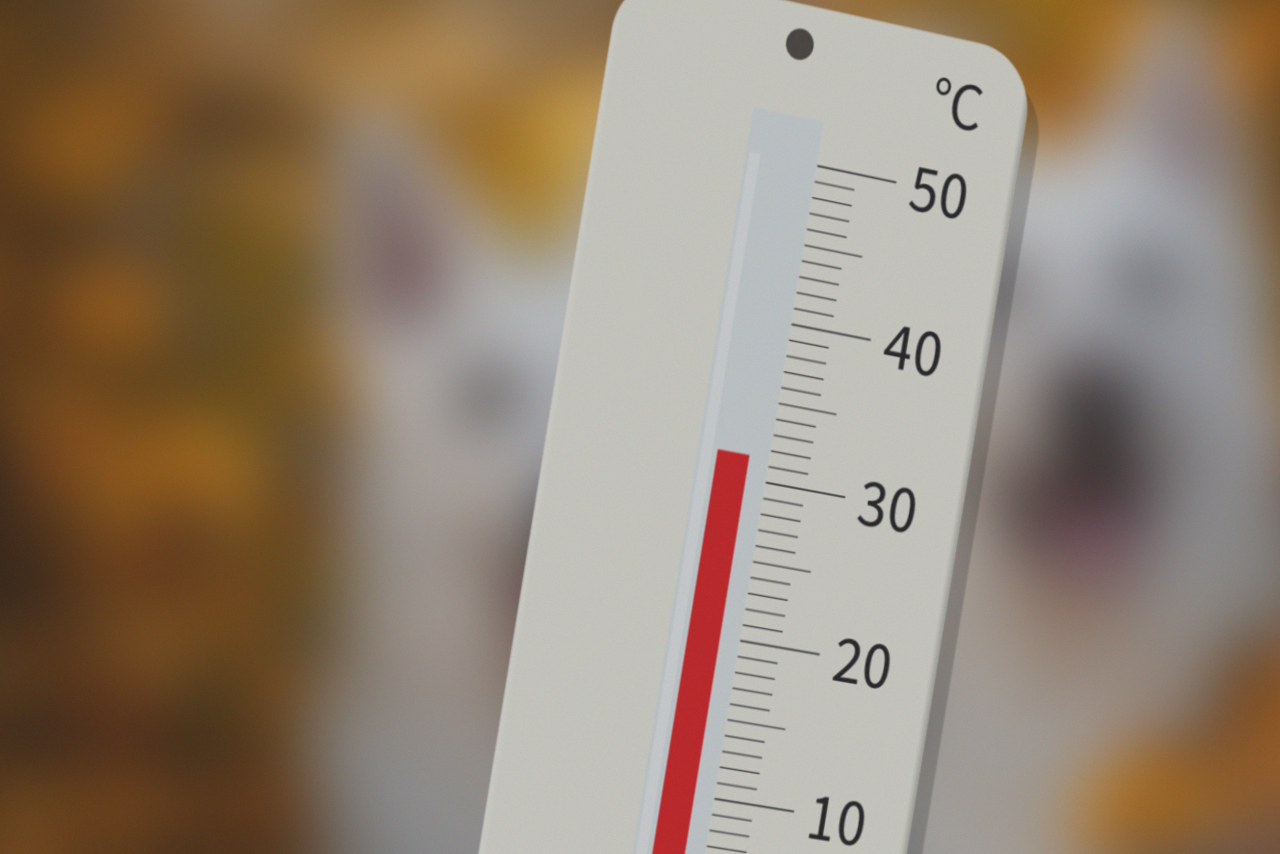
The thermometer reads **31.5** °C
